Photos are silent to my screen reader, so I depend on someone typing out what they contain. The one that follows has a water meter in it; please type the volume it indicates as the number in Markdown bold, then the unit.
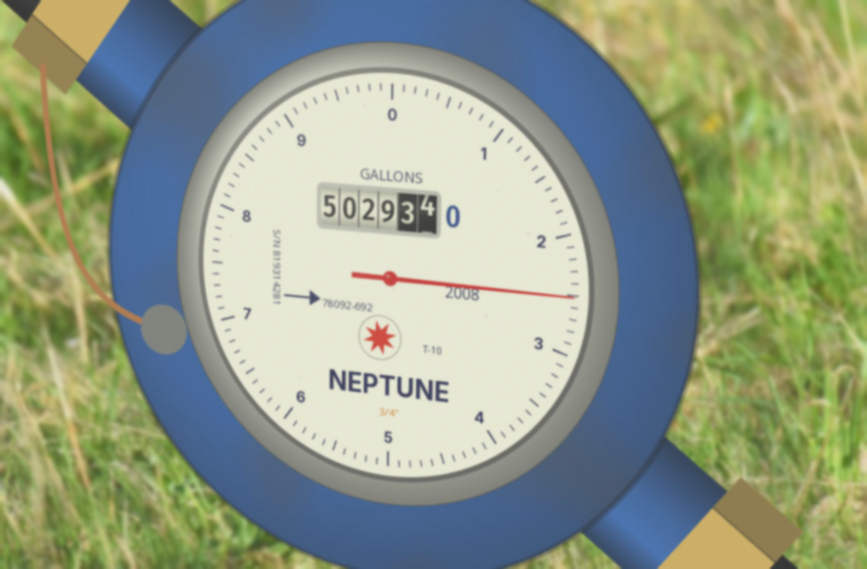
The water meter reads **5029342.5** gal
